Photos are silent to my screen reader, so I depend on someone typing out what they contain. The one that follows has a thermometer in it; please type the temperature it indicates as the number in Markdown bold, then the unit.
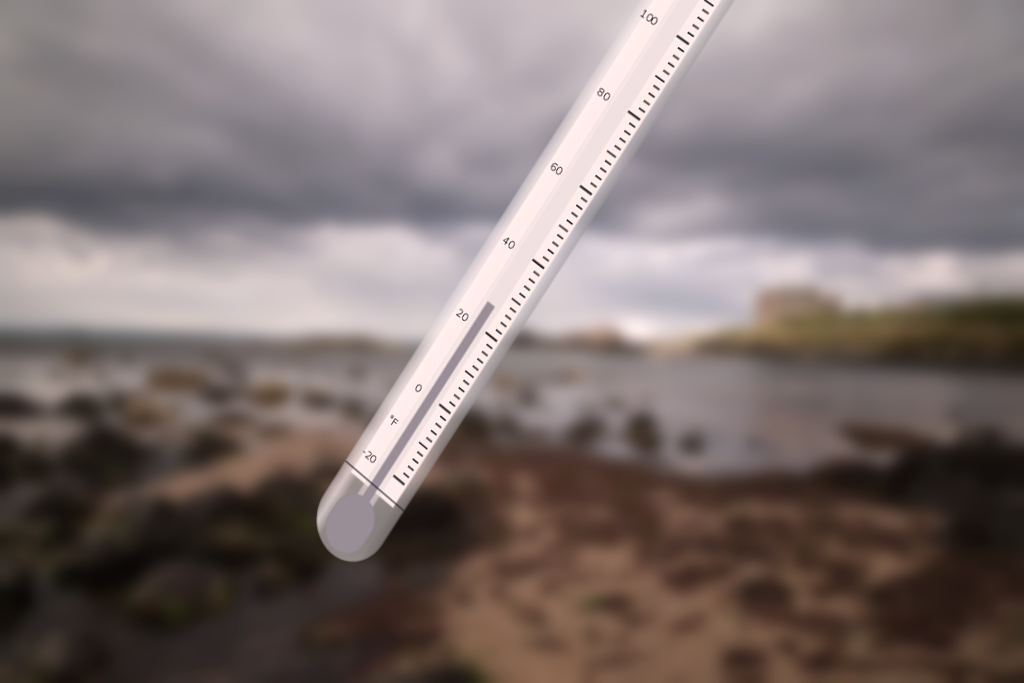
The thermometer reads **26** °F
